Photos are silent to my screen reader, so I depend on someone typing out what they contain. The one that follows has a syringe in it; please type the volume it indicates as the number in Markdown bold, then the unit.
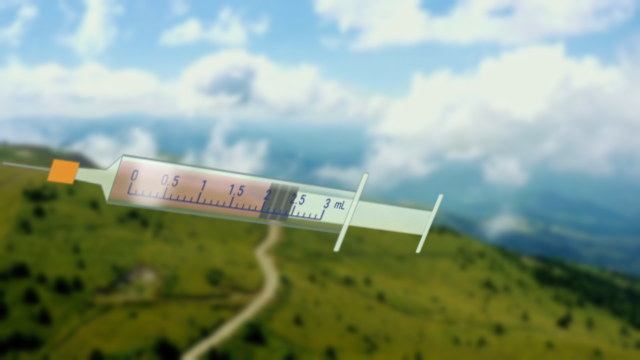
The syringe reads **2** mL
